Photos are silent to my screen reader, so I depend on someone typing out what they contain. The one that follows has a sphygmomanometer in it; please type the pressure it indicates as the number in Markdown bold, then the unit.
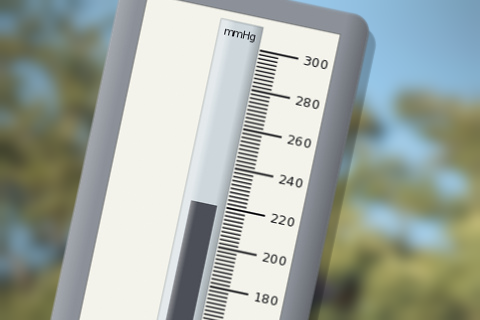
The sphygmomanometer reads **220** mmHg
